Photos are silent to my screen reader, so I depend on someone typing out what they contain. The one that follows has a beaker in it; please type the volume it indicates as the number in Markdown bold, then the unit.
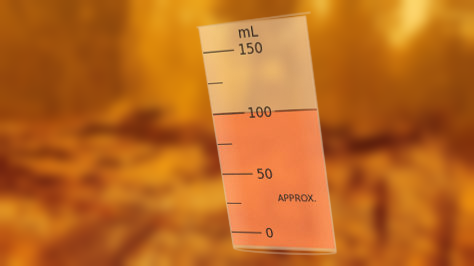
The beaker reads **100** mL
